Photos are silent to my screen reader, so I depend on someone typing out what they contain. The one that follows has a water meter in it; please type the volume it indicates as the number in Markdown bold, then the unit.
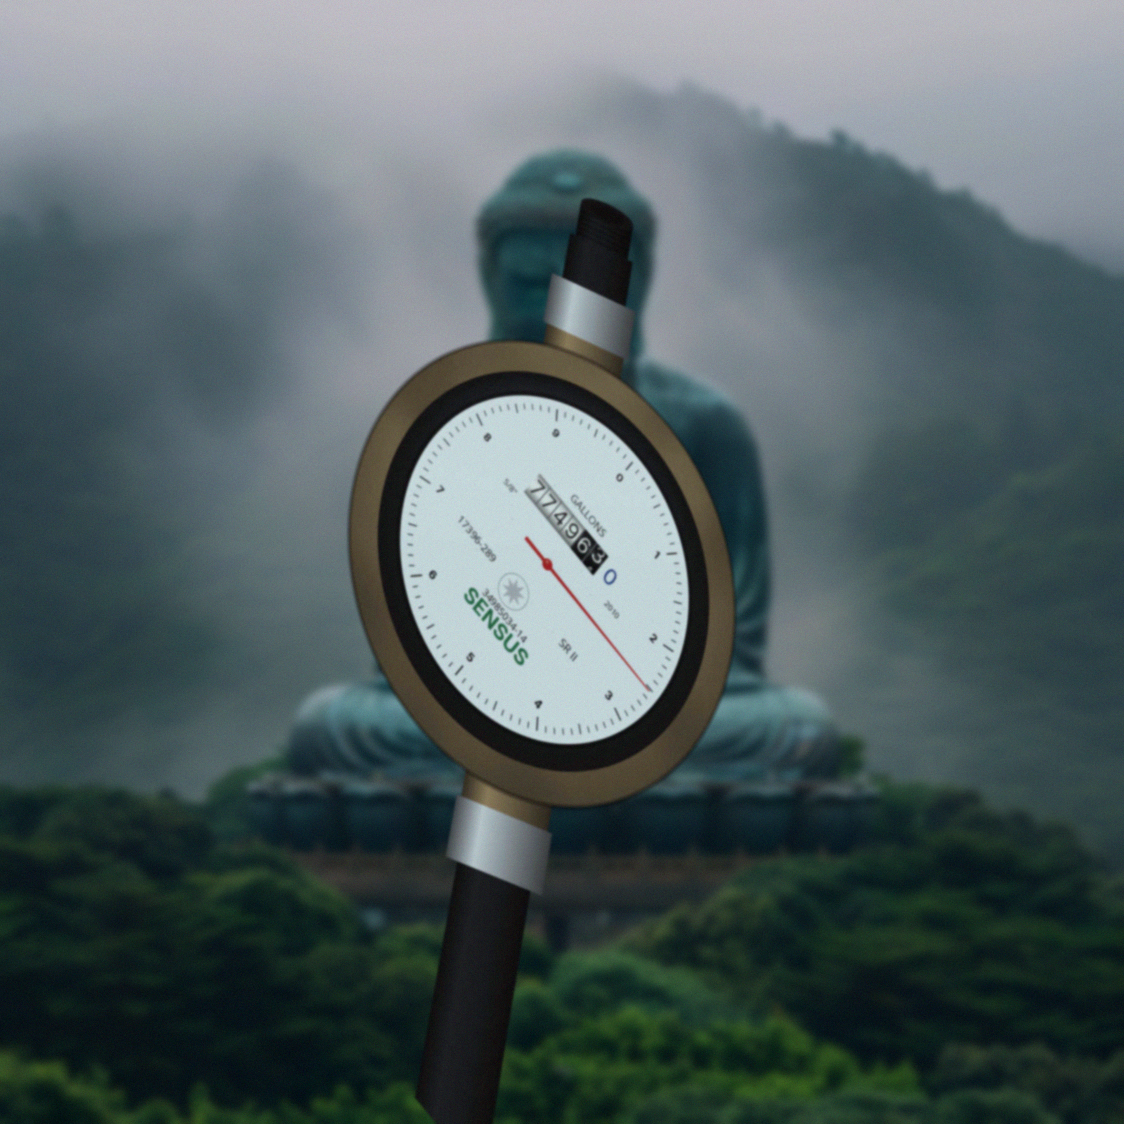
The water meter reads **7749632.5** gal
